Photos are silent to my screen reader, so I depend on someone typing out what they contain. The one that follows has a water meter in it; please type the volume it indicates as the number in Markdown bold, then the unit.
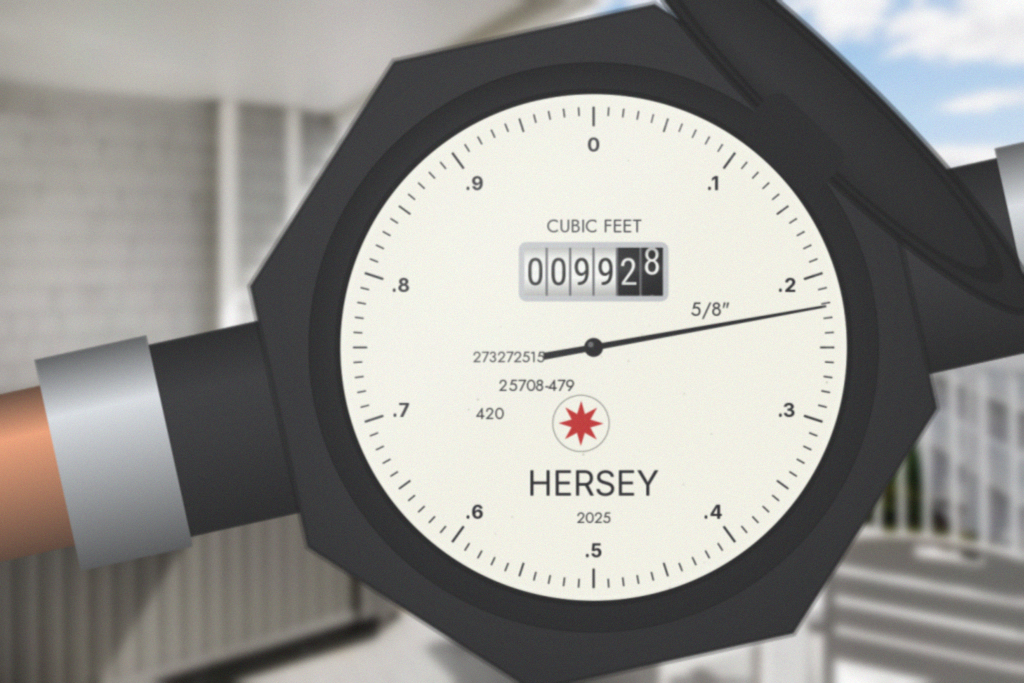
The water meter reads **9928.22** ft³
